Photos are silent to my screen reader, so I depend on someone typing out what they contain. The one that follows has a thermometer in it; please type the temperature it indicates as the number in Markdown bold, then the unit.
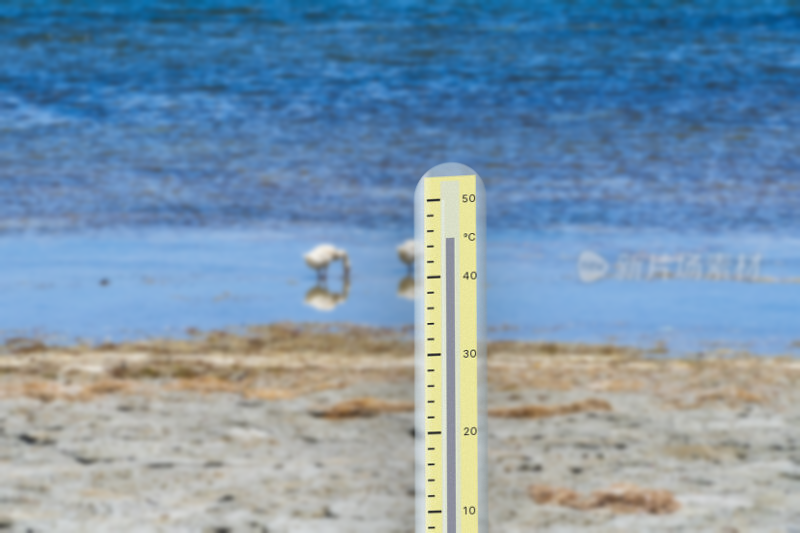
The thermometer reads **45** °C
